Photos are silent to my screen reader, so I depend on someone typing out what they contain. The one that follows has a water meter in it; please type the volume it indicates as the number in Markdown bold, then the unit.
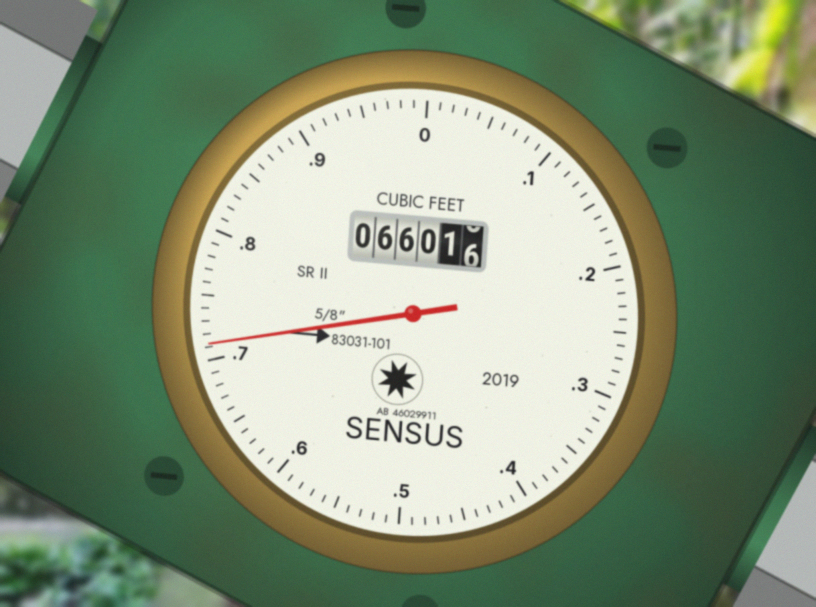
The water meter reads **66015.71** ft³
